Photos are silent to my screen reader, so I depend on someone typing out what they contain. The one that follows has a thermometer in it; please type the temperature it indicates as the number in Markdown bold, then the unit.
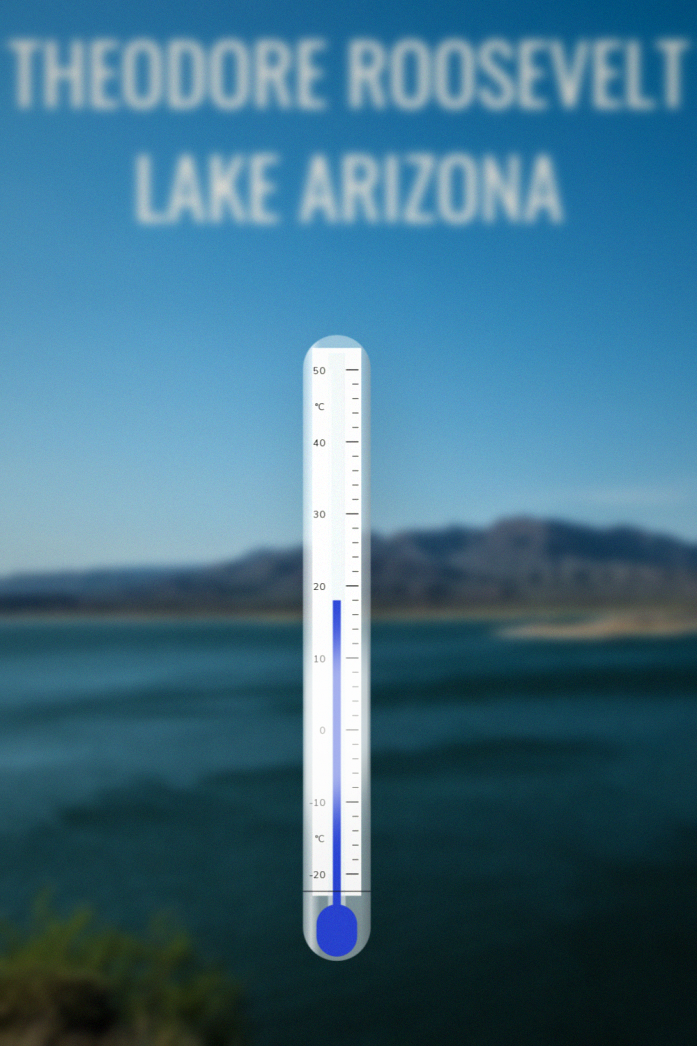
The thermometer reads **18** °C
